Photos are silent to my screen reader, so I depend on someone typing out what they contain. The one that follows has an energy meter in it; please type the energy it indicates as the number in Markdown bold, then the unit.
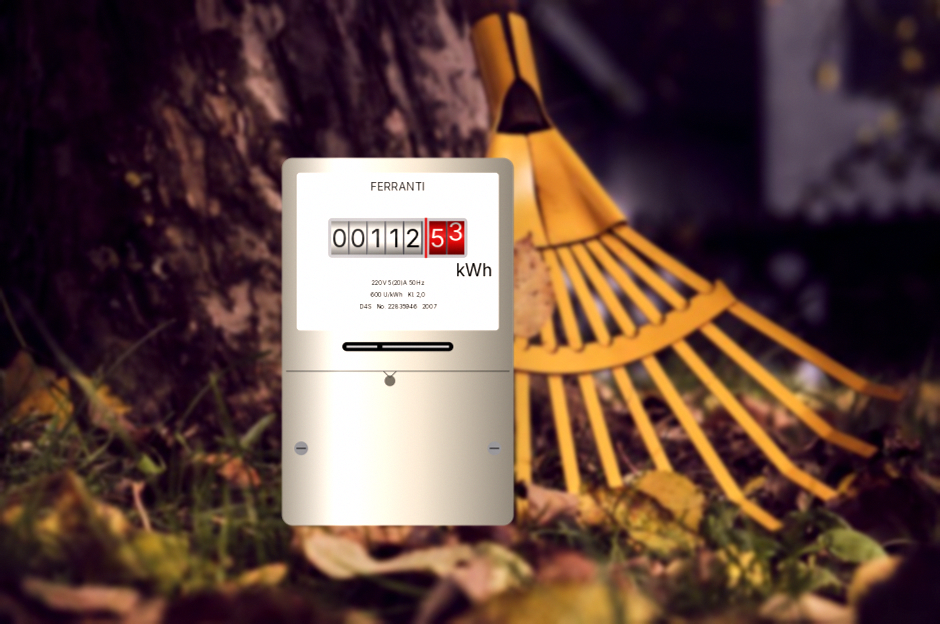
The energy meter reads **112.53** kWh
